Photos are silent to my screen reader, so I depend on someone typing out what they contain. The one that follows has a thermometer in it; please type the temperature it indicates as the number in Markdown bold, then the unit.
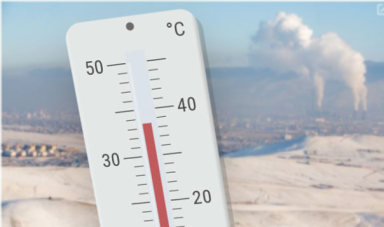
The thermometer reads **37** °C
